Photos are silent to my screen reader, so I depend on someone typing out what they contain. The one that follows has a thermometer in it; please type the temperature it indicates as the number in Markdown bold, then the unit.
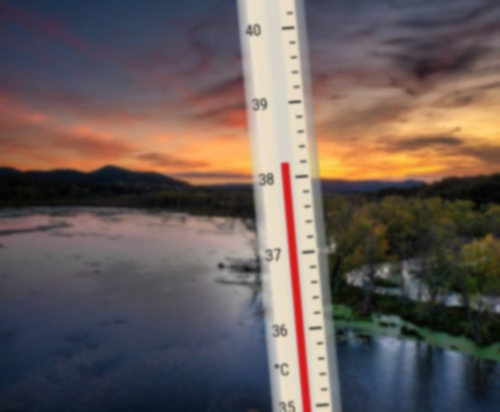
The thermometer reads **38.2** °C
